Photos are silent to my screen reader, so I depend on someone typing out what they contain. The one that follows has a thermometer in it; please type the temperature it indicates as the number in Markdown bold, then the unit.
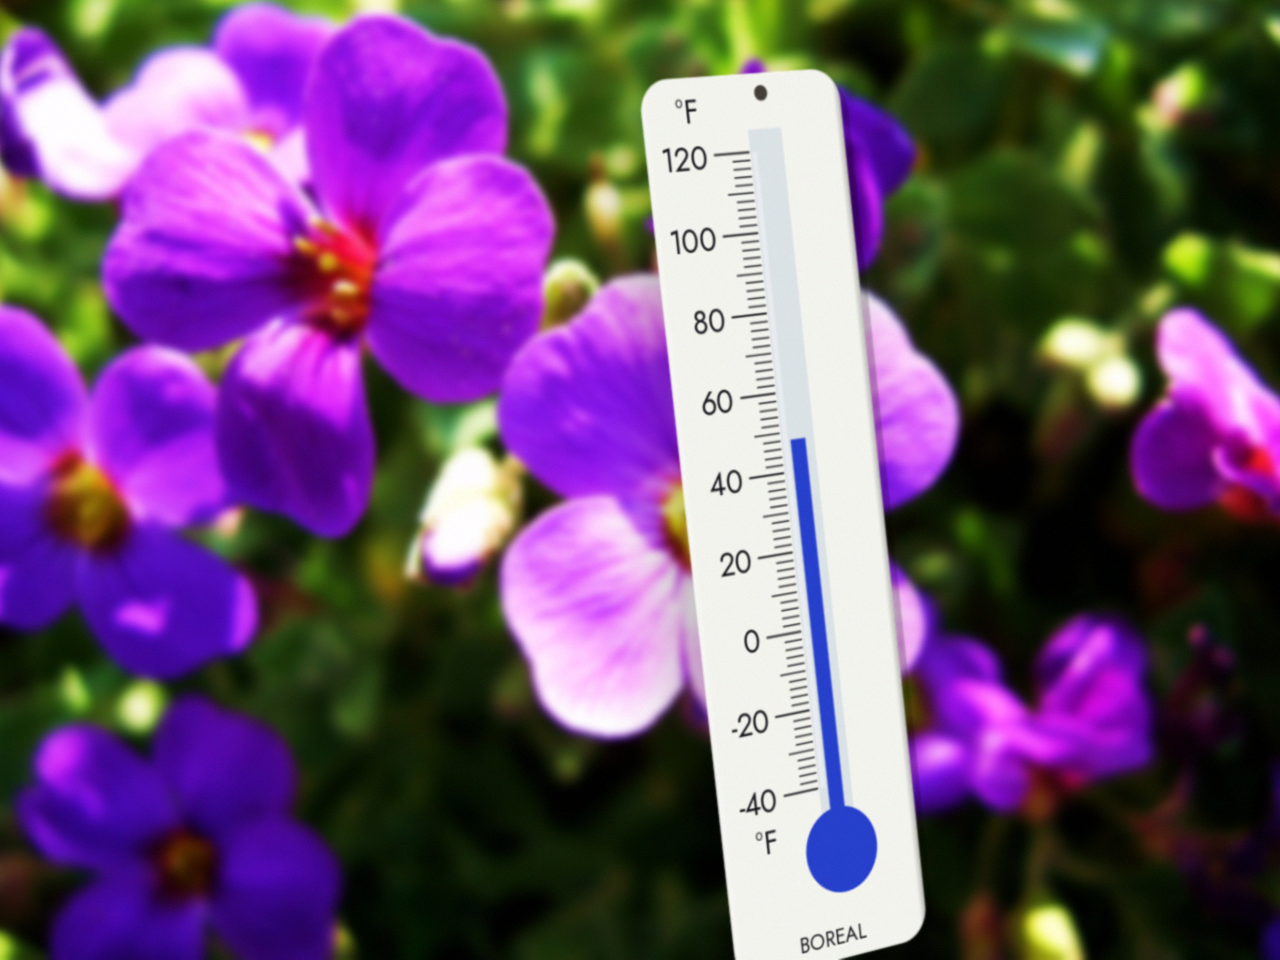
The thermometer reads **48** °F
